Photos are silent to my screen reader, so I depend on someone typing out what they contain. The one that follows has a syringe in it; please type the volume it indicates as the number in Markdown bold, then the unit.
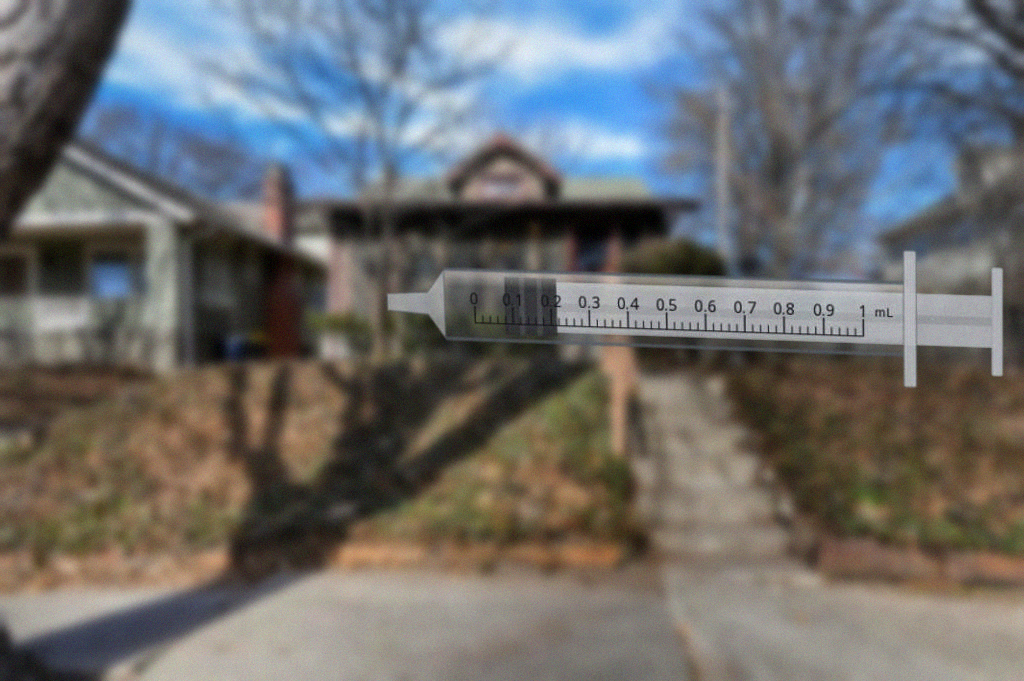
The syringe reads **0.08** mL
